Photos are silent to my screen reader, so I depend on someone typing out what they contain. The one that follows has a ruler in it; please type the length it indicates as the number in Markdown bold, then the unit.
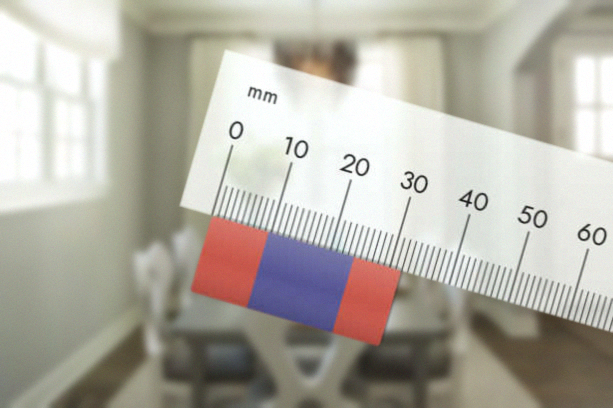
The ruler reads **32** mm
